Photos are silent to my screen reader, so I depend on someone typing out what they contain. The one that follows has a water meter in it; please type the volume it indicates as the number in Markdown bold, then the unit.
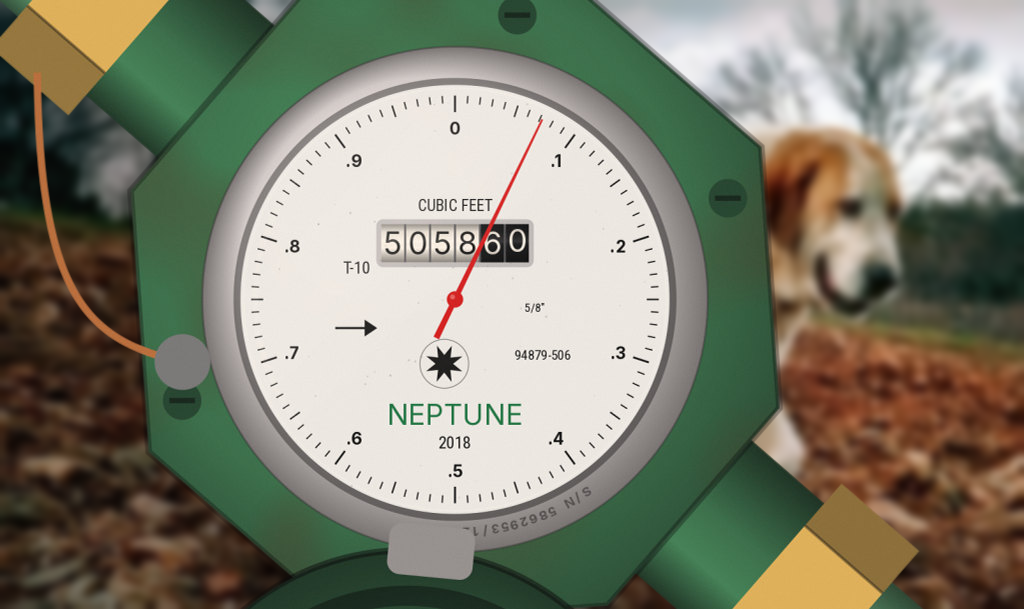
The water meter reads **505860.07** ft³
